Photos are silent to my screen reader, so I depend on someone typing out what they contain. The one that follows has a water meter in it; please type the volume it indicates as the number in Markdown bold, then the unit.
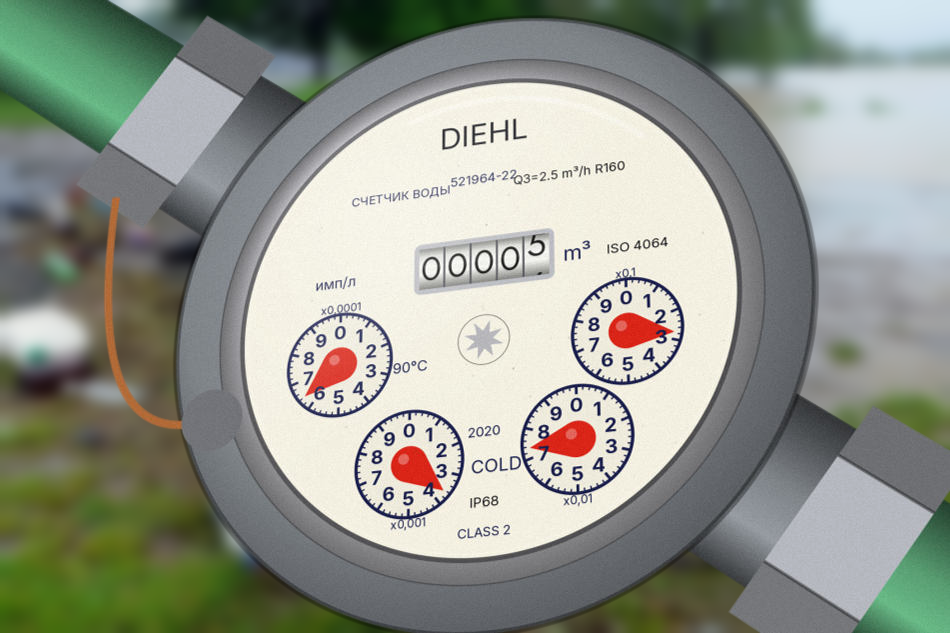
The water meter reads **5.2736** m³
